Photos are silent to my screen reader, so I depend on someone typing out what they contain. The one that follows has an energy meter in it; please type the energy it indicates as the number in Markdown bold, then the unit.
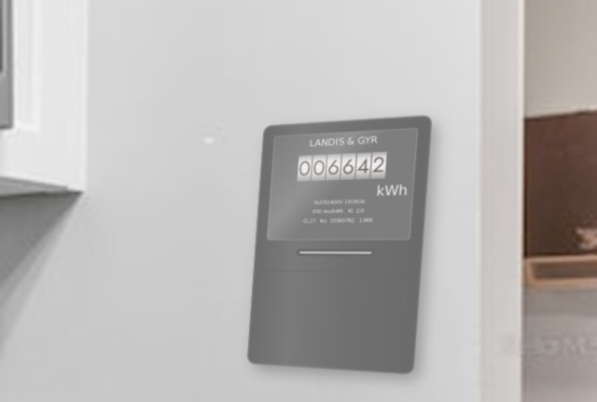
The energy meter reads **6642** kWh
